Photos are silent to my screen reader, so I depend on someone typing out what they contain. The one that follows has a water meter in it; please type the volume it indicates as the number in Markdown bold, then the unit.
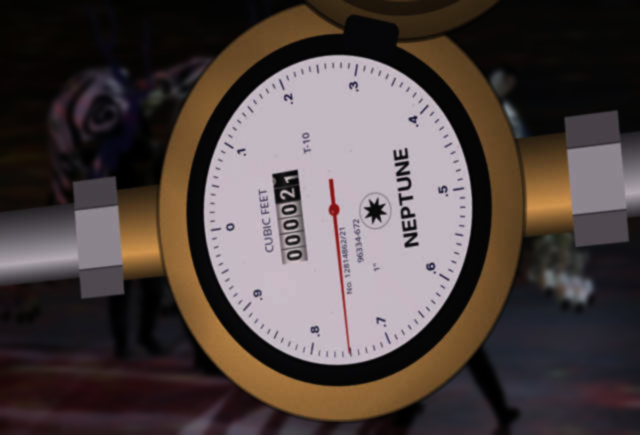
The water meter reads **20.75** ft³
